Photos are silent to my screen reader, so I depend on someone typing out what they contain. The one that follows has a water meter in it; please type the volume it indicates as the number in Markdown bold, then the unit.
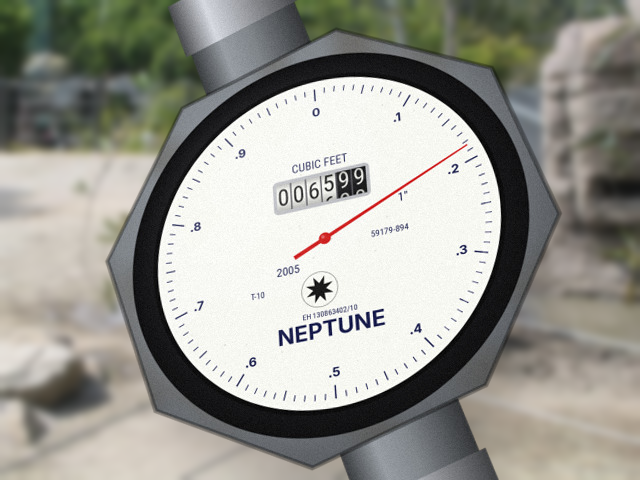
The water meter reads **6599.18** ft³
